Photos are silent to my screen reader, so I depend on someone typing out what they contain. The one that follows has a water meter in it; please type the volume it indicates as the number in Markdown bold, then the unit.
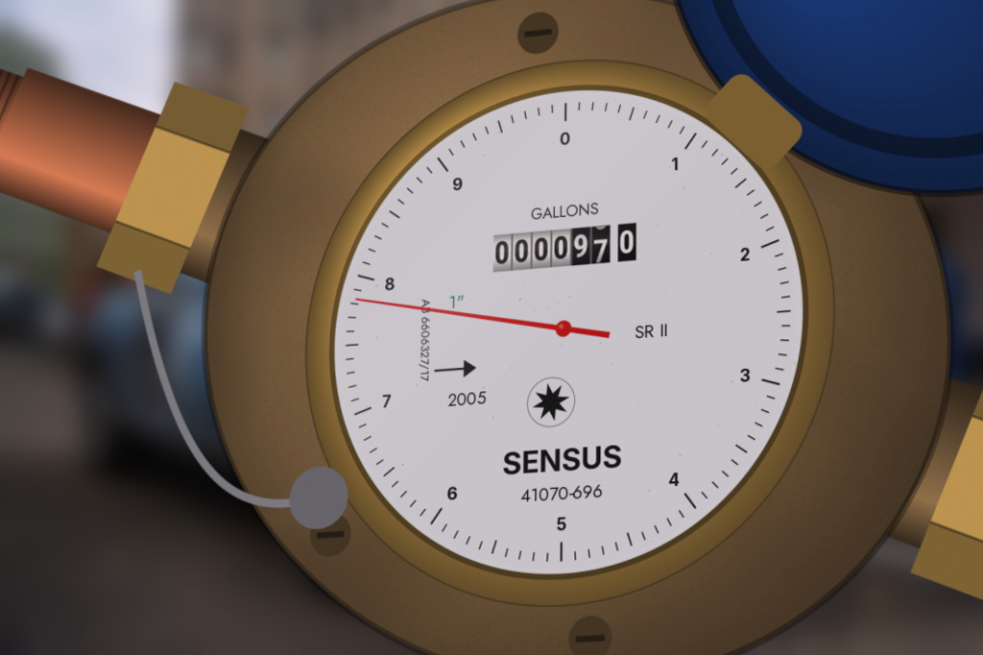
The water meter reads **967.8** gal
